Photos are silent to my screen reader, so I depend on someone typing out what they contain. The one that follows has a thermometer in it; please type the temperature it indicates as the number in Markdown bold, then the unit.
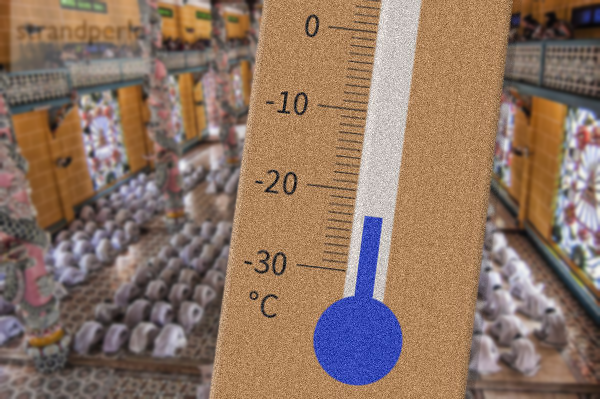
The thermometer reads **-23** °C
